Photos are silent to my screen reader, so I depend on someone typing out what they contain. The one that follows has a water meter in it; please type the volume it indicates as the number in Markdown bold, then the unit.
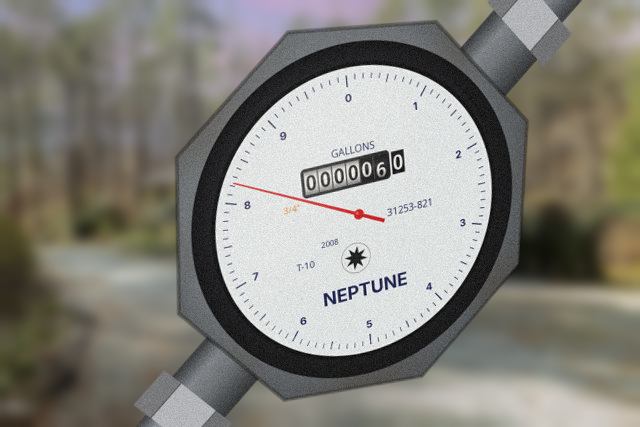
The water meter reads **58.2** gal
